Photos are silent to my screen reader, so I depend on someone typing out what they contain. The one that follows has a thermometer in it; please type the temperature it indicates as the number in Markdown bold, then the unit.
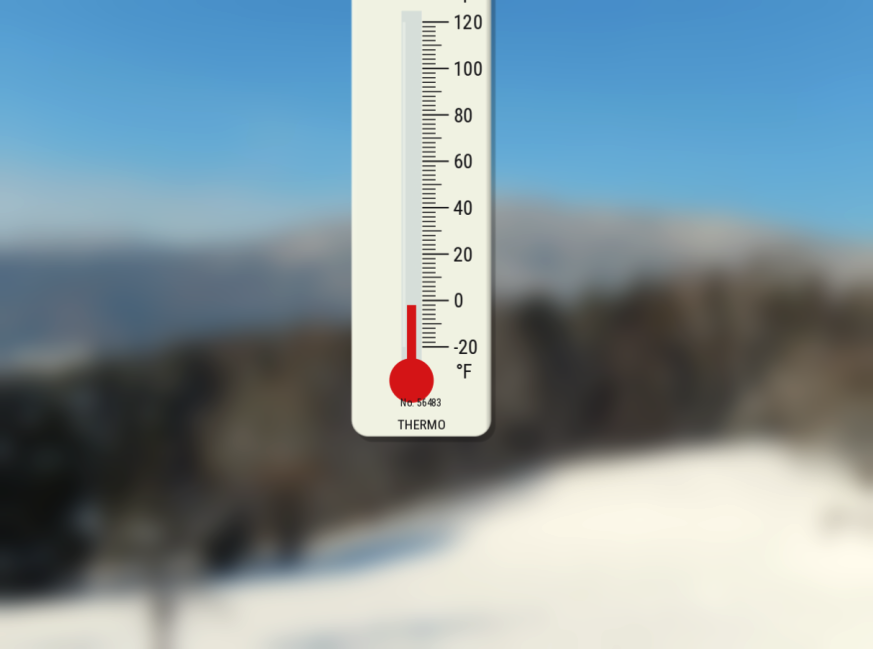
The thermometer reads **-2** °F
